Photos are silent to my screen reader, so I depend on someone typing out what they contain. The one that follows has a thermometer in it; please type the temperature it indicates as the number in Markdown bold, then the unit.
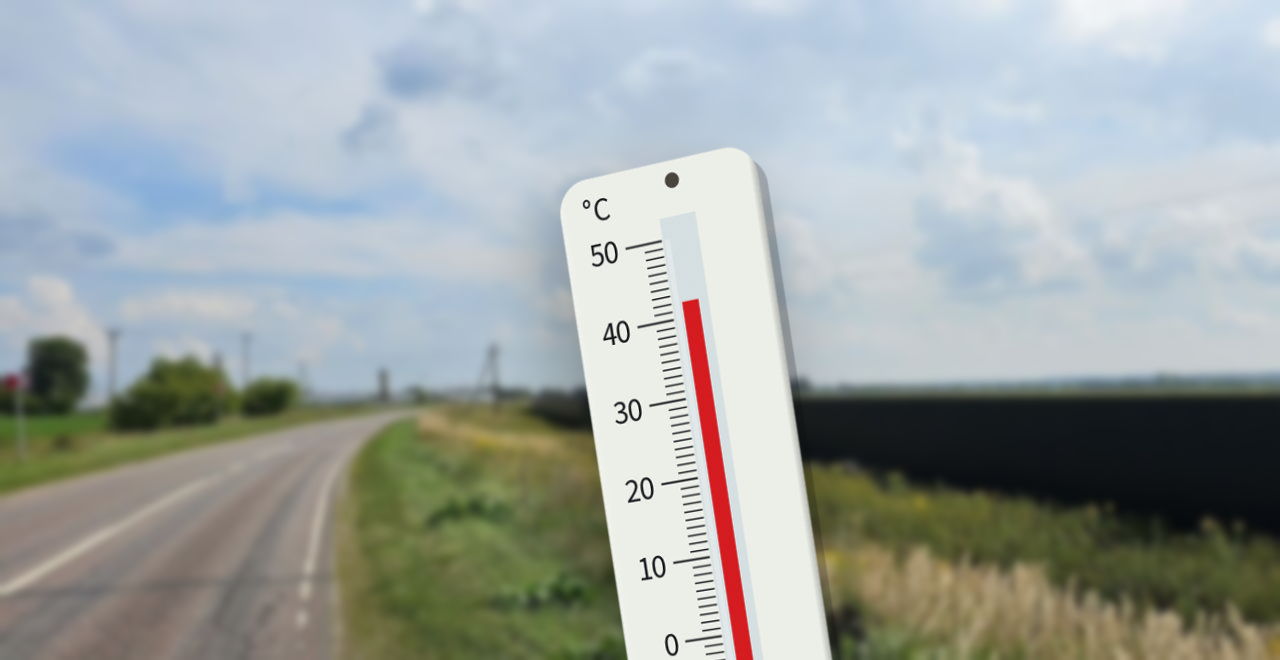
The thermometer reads **42** °C
